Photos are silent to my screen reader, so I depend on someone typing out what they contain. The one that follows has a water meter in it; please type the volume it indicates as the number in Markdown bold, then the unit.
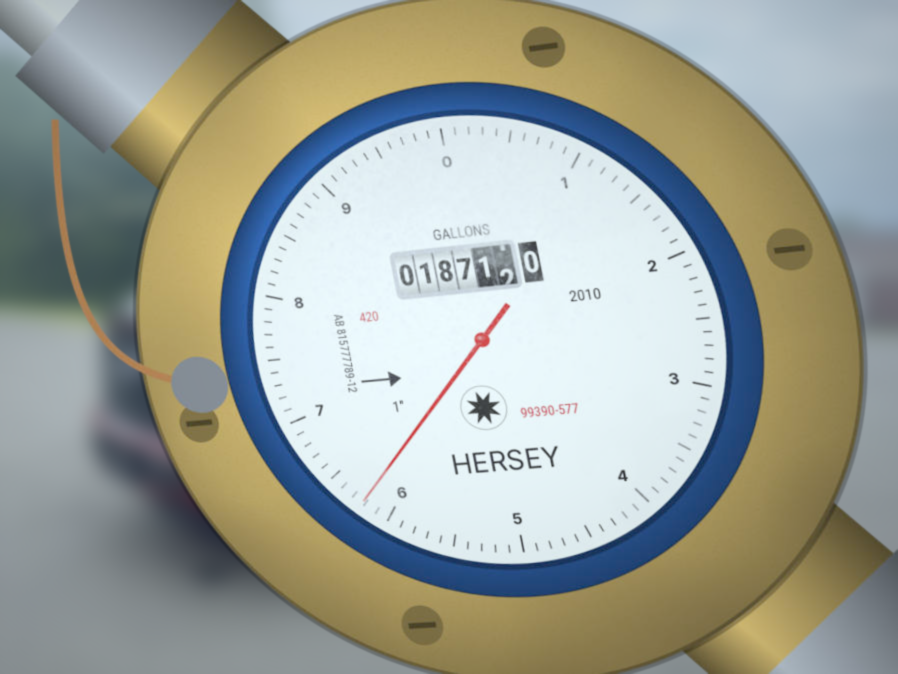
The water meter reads **187116.2** gal
